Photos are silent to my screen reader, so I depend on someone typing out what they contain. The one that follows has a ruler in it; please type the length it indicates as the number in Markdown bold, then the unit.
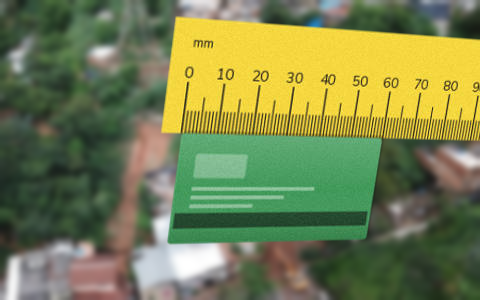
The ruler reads **60** mm
